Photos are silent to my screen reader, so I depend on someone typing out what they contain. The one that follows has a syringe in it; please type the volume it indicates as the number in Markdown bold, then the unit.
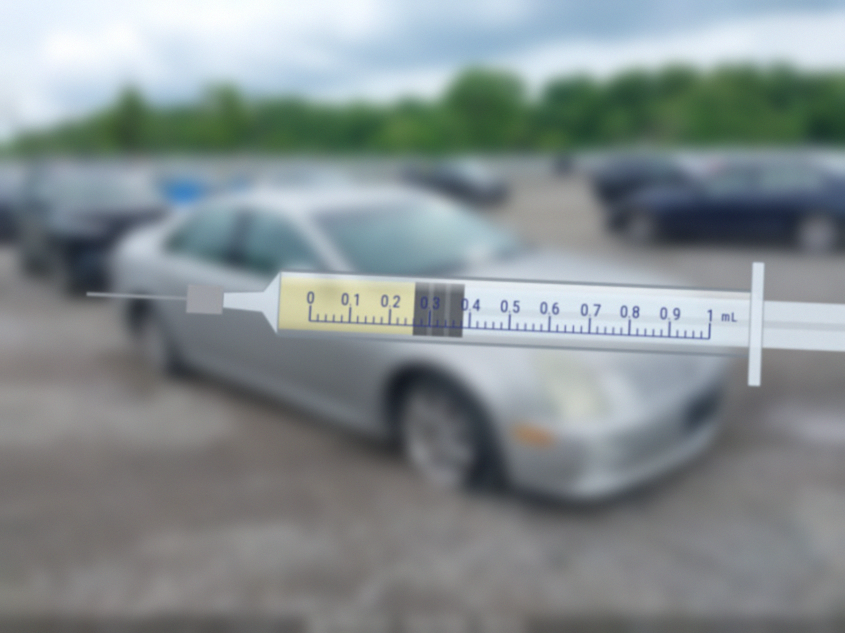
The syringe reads **0.26** mL
